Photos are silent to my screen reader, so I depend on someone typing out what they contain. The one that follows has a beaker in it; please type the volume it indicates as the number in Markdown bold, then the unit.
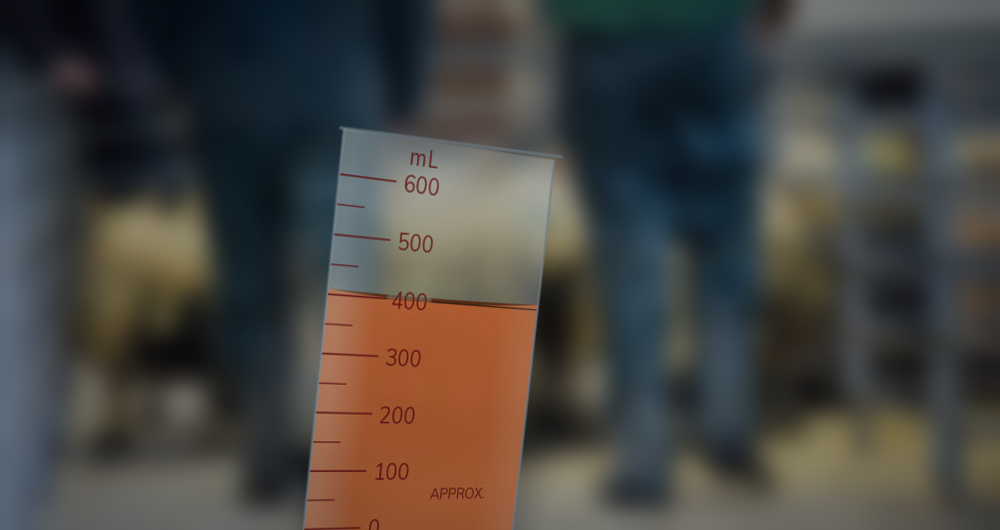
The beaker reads **400** mL
